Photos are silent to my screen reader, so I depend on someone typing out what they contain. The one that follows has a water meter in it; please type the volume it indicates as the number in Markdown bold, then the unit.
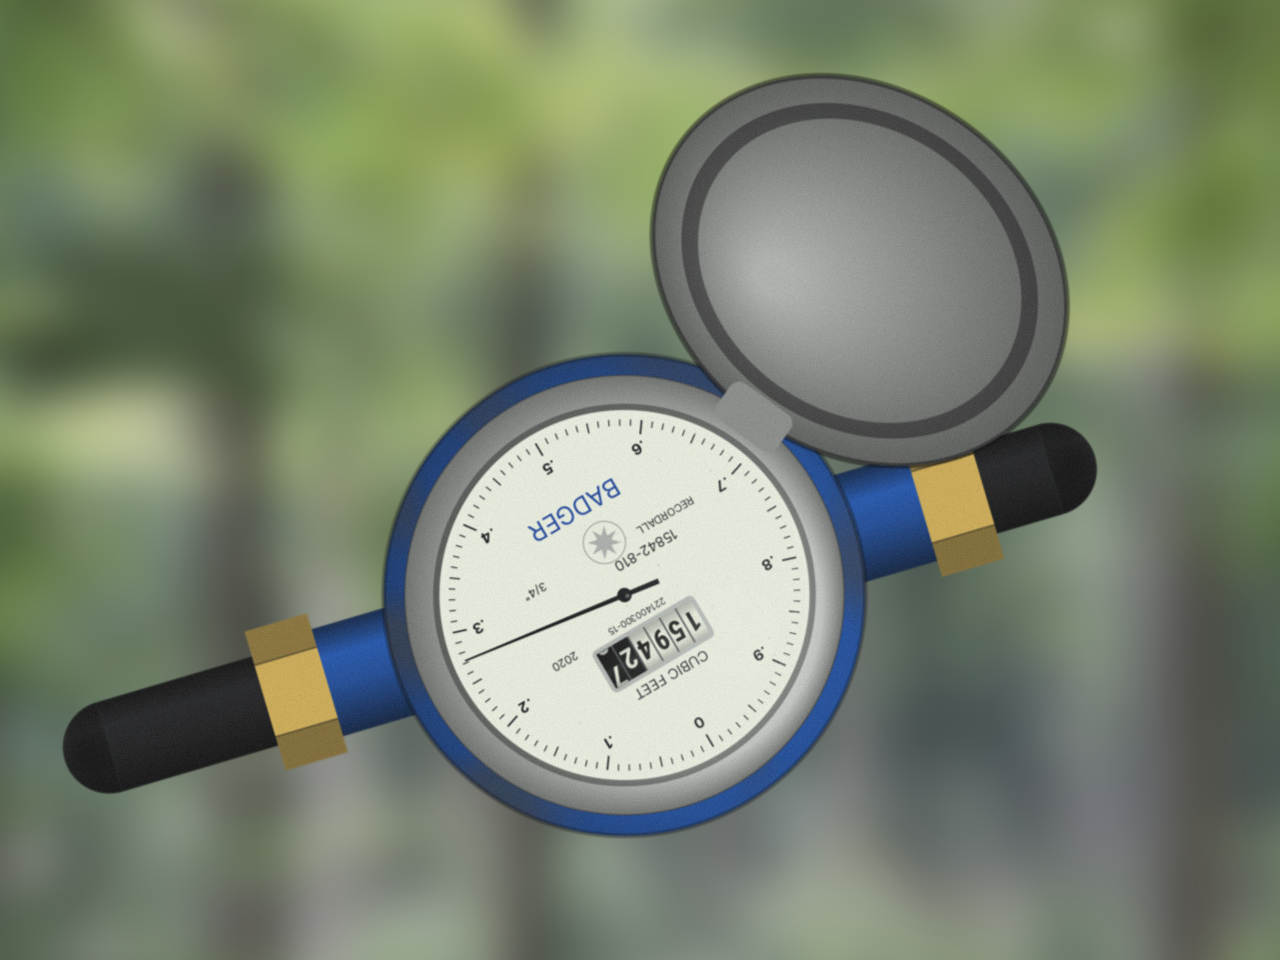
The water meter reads **159427.27** ft³
